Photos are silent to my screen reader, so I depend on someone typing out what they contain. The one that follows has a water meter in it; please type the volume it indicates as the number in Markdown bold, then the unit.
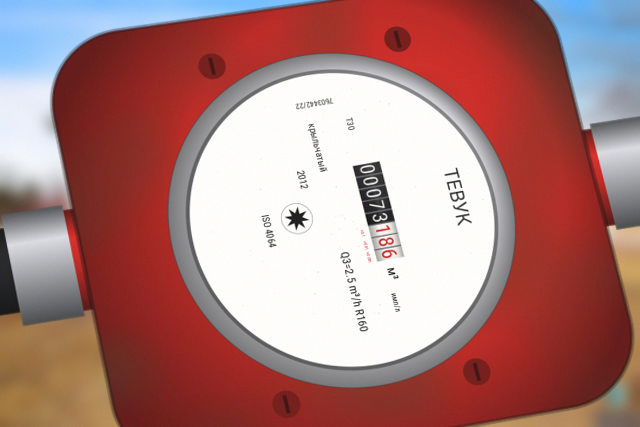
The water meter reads **73.186** m³
